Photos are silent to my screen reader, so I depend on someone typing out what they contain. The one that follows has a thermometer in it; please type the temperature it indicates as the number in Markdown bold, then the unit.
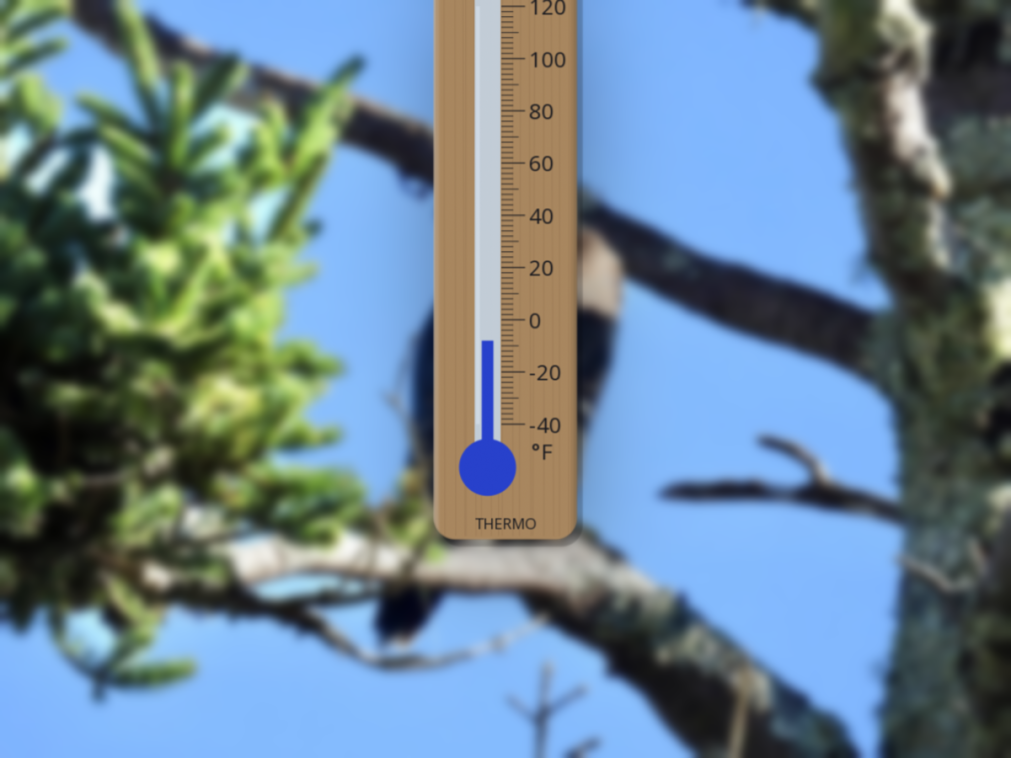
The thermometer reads **-8** °F
